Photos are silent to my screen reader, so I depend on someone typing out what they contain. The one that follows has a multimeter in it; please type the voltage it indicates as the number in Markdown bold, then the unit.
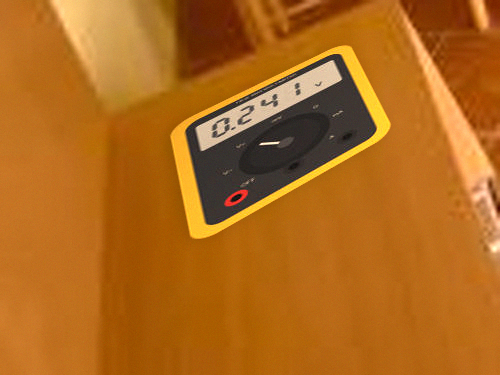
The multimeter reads **0.241** V
